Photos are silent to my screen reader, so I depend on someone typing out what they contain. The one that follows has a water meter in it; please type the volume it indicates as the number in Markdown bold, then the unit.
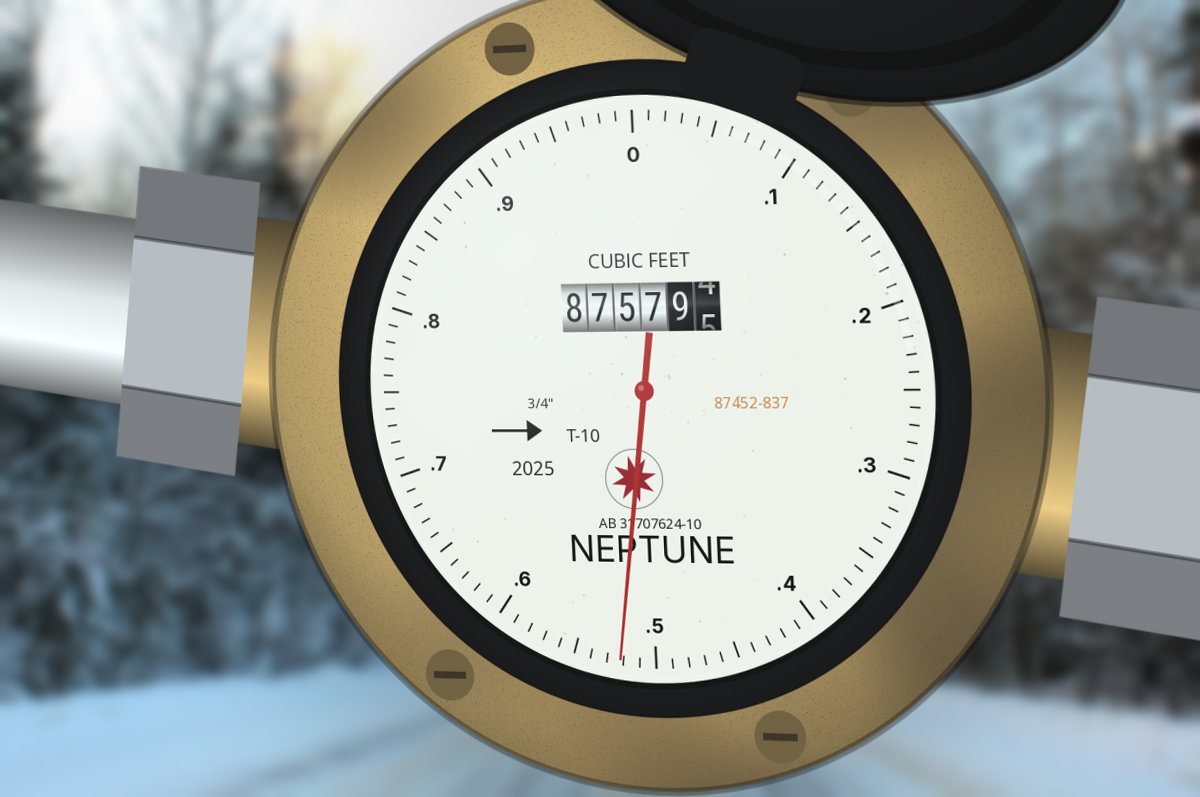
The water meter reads **875794.52** ft³
